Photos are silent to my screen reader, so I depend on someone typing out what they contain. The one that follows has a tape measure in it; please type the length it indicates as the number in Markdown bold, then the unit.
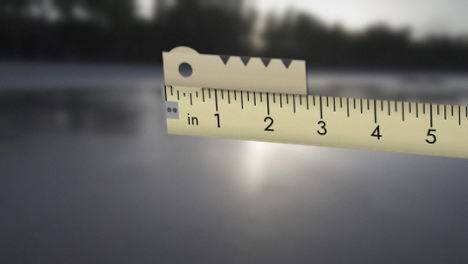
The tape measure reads **2.75** in
